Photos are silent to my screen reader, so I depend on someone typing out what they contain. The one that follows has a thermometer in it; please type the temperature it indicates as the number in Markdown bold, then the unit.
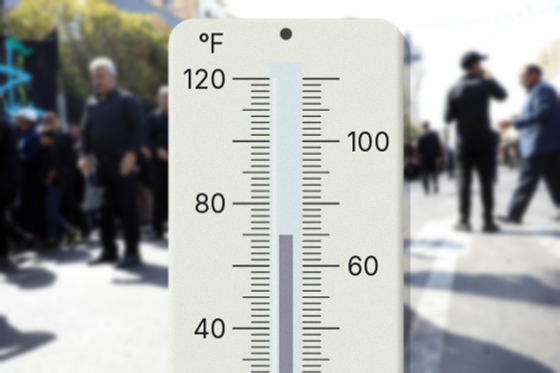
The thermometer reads **70** °F
